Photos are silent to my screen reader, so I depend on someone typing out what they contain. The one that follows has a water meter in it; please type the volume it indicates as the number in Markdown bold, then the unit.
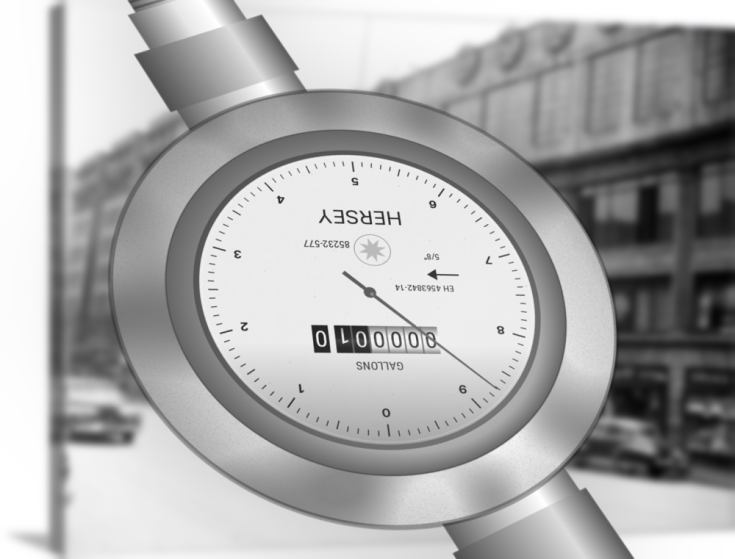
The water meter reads **8.7** gal
